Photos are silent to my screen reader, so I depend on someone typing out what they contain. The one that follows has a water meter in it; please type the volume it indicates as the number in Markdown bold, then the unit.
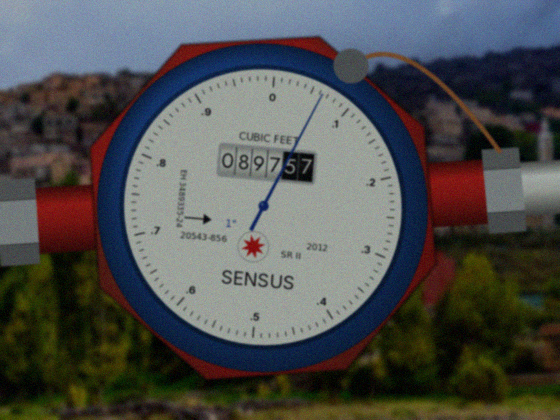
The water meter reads **89757.06** ft³
